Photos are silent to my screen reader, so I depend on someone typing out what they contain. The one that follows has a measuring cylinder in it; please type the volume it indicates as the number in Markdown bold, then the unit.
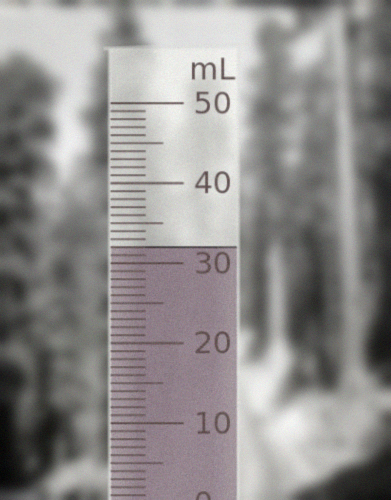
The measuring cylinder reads **32** mL
